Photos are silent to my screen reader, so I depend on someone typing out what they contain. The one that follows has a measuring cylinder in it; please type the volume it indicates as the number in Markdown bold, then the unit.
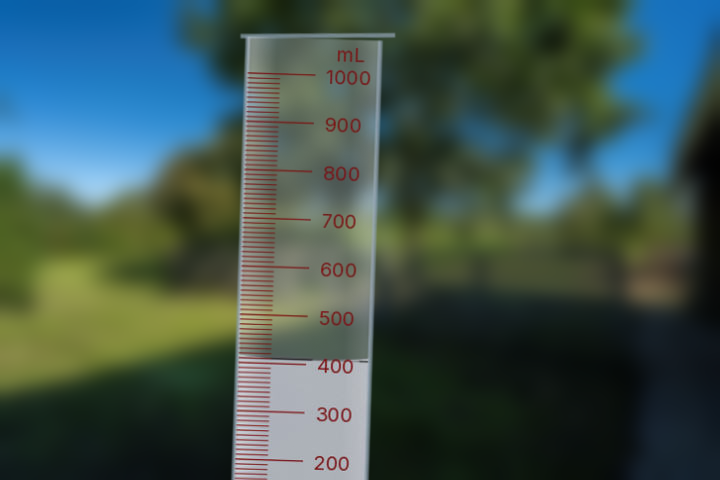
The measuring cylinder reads **410** mL
